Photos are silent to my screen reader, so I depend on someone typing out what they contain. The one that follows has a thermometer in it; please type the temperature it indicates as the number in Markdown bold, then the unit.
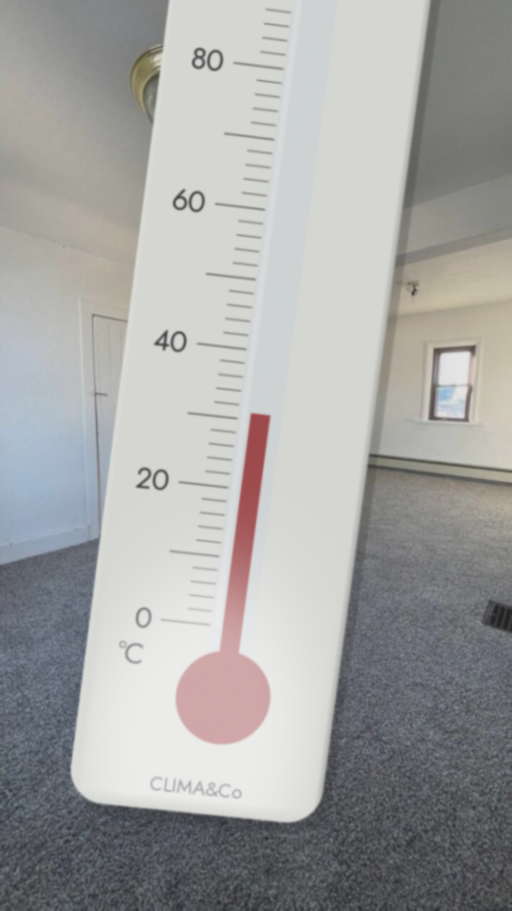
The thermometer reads **31** °C
